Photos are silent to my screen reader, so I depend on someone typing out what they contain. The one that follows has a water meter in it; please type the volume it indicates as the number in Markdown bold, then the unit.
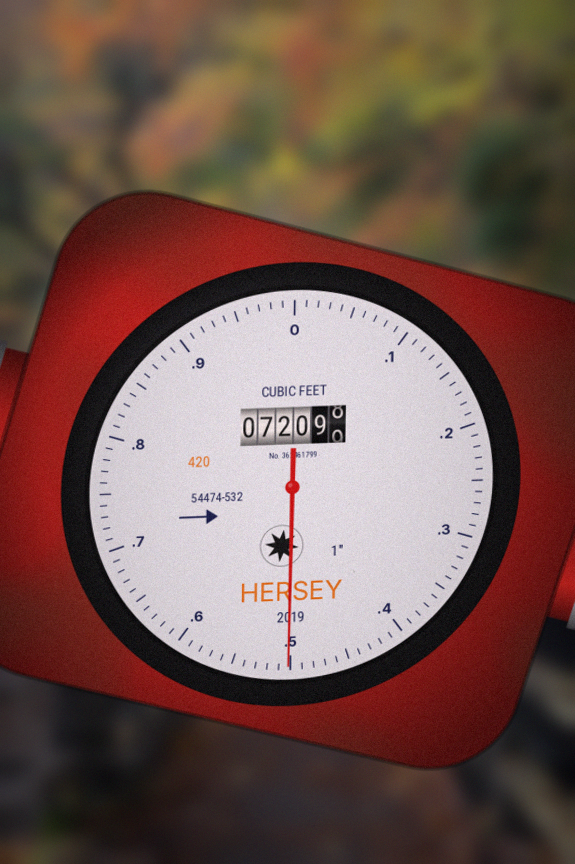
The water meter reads **72098.50** ft³
